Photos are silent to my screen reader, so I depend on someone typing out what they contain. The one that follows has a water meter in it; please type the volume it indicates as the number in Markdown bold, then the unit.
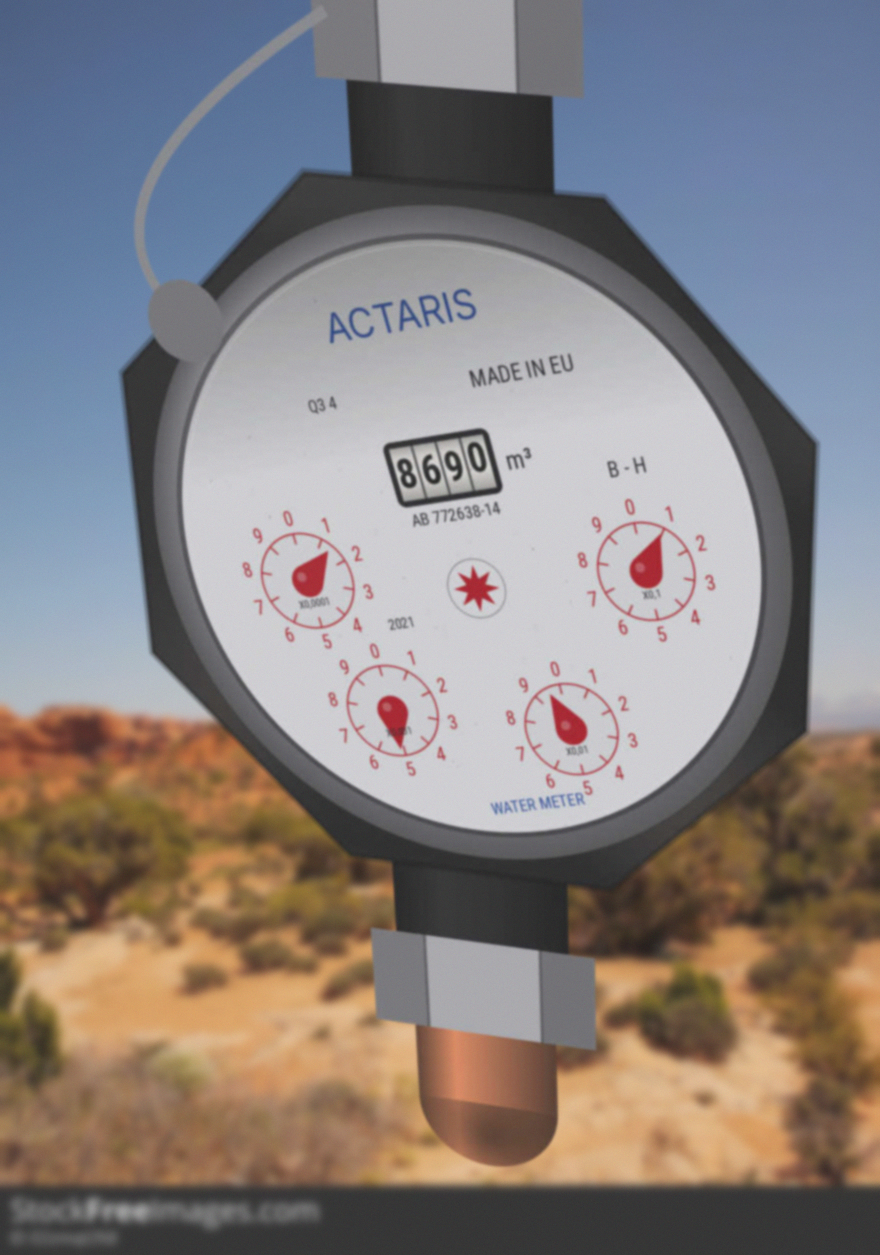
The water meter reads **8690.0951** m³
